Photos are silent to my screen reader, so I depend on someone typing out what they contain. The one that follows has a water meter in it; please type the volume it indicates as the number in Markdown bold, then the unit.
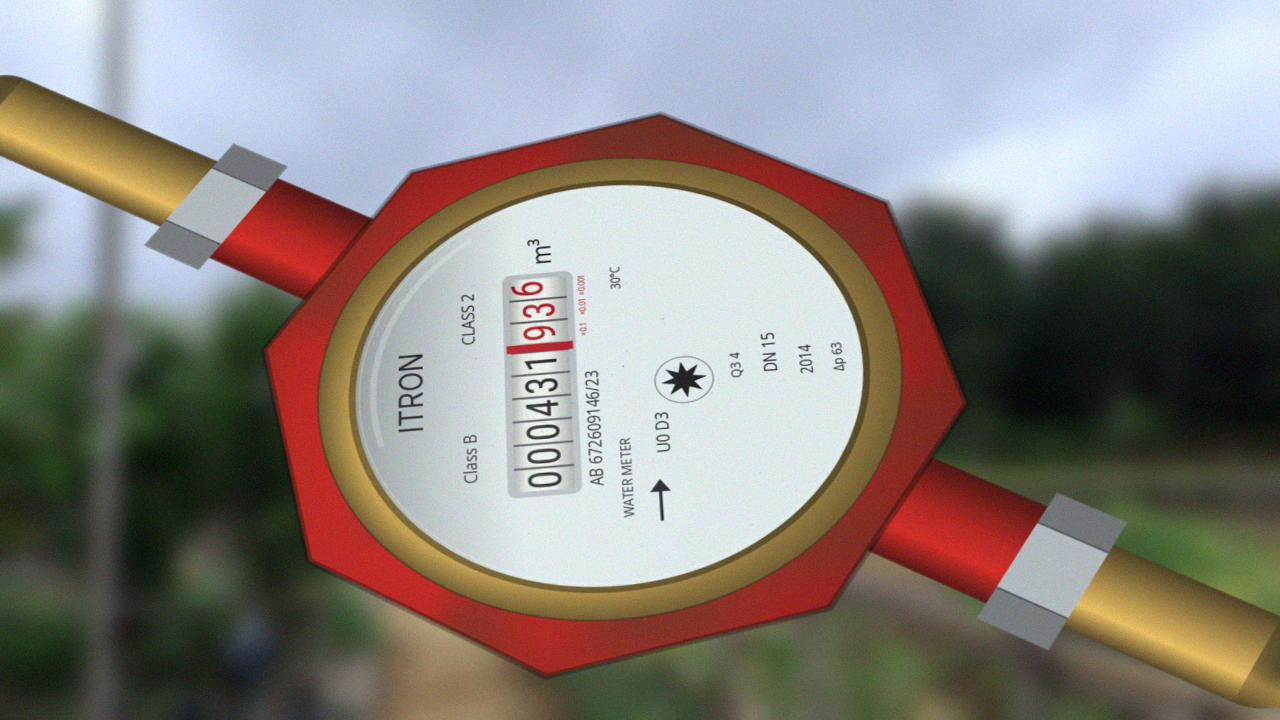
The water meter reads **431.936** m³
